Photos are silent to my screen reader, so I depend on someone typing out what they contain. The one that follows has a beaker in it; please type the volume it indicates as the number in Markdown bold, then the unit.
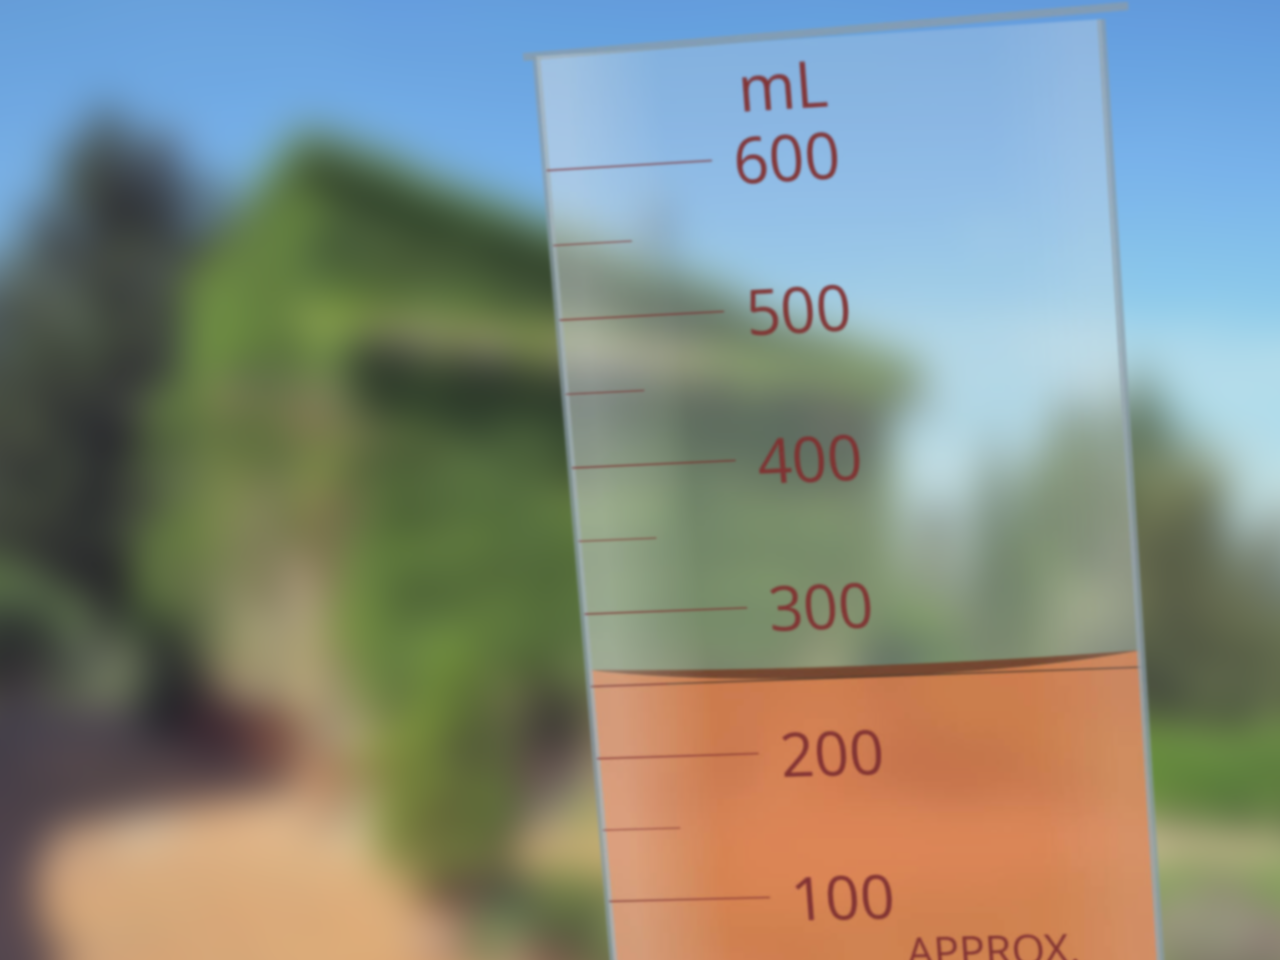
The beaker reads **250** mL
